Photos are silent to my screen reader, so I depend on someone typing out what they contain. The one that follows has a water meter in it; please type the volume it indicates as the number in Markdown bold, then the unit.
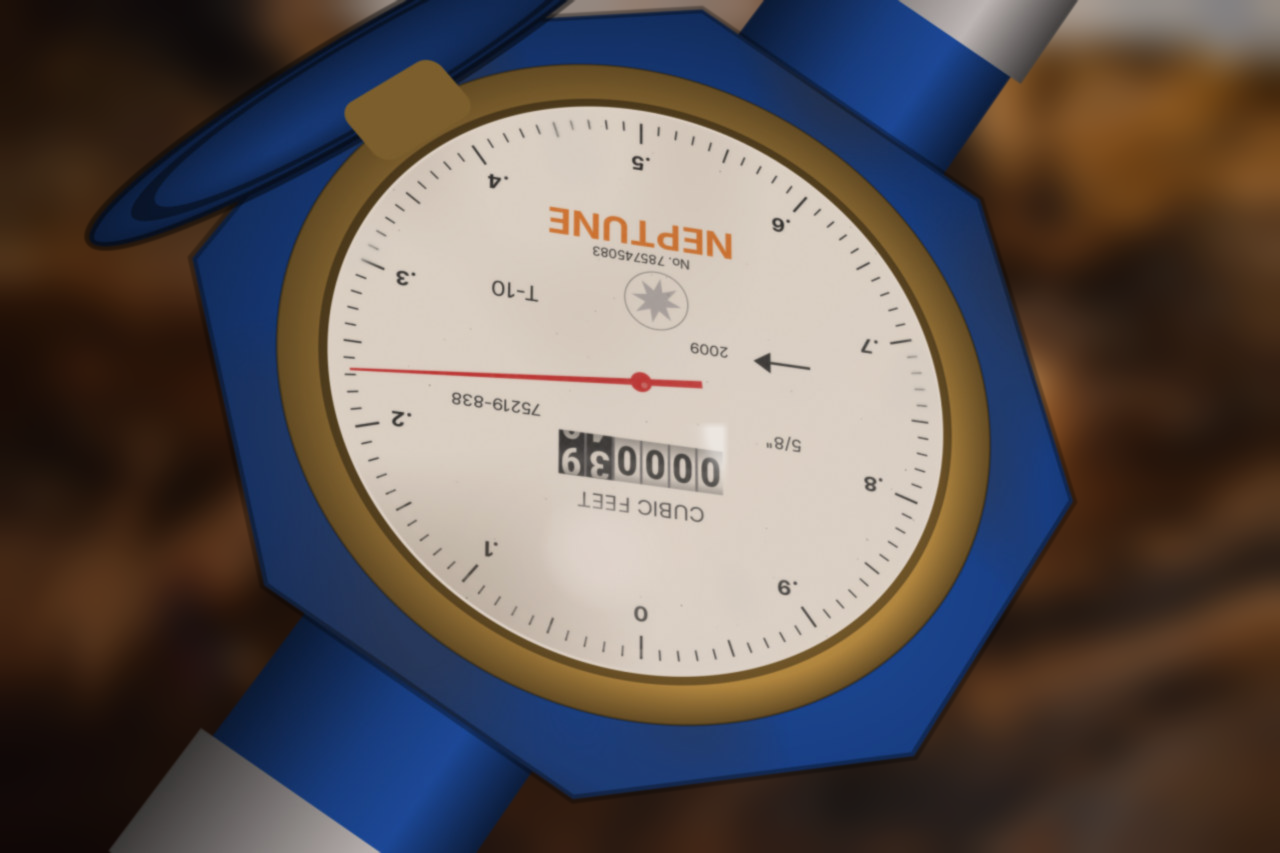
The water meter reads **39.23** ft³
